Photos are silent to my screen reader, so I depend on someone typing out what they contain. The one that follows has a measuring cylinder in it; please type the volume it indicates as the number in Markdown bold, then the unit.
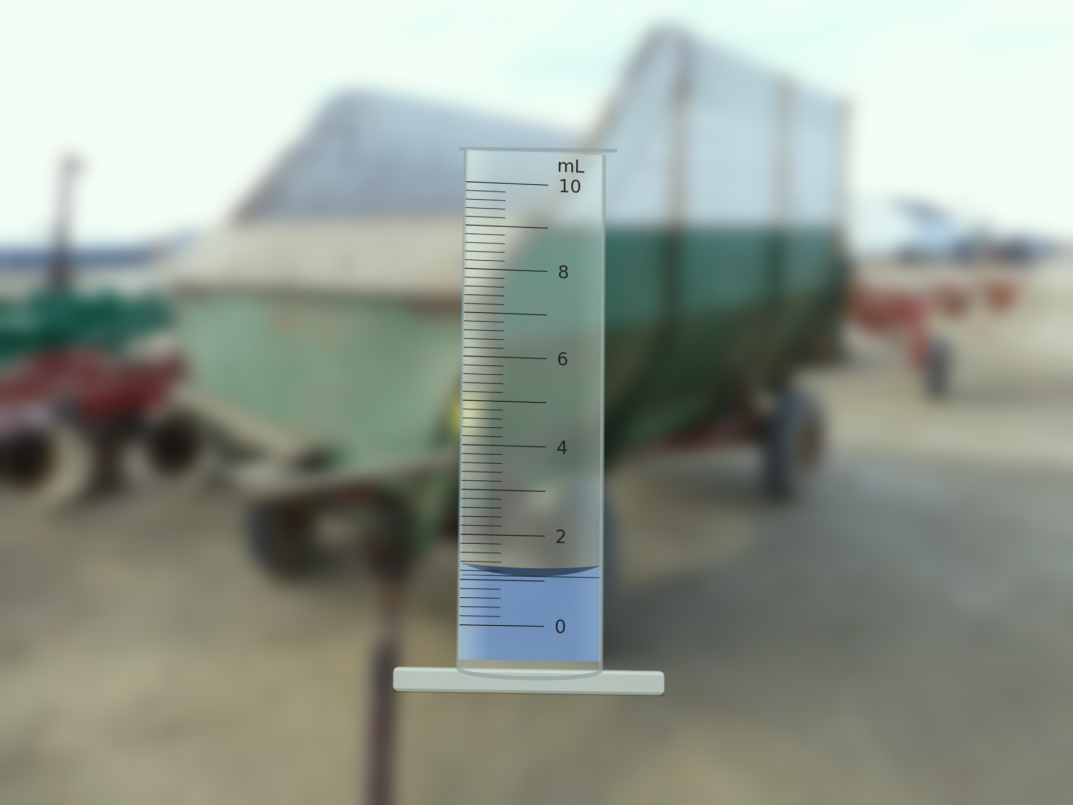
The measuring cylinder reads **1.1** mL
